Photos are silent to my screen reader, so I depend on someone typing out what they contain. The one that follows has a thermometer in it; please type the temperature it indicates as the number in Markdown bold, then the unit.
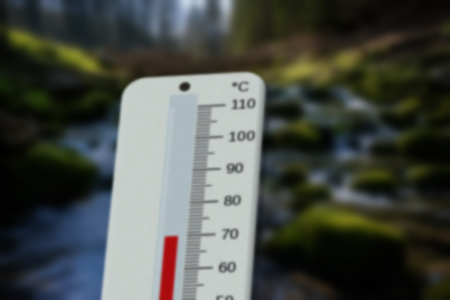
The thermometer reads **70** °C
